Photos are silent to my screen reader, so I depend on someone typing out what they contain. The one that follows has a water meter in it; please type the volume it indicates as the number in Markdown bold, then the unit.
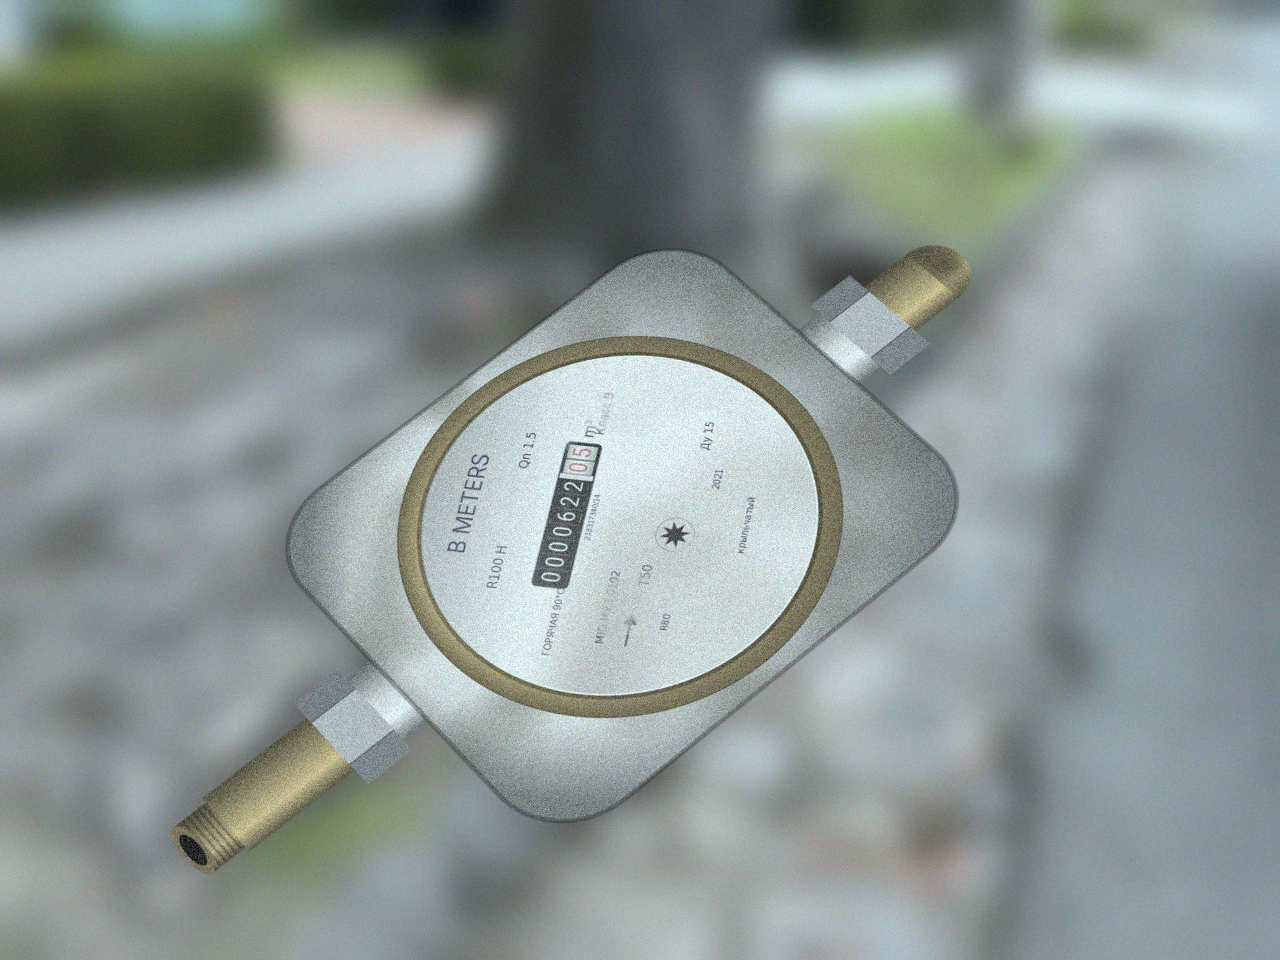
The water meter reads **622.05** m³
